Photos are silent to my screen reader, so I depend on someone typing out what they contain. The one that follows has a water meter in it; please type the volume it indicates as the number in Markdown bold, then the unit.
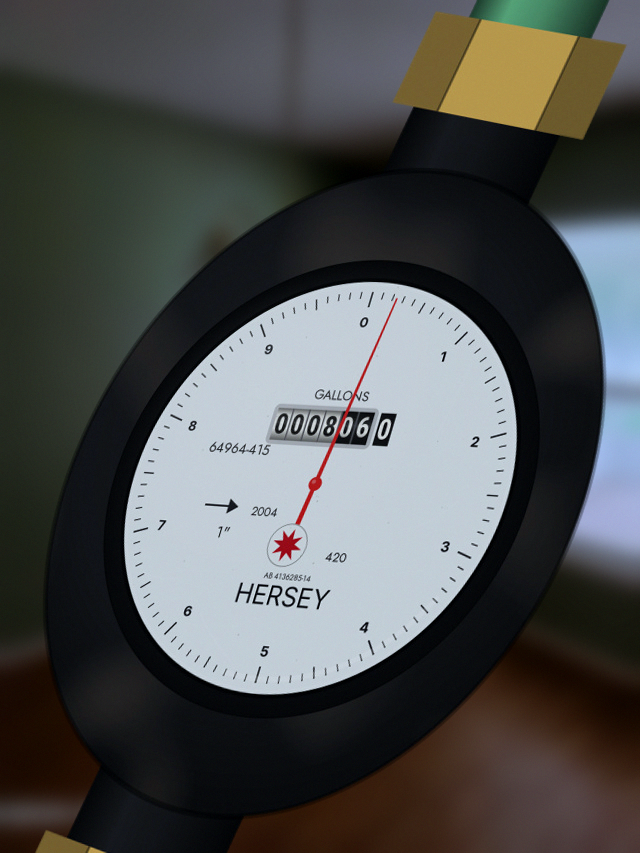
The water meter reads **8060.2** gal
